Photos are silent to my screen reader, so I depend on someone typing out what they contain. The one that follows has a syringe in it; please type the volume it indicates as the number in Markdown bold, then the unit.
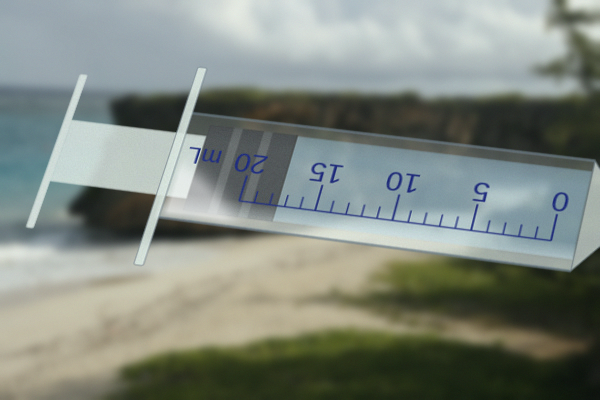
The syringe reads **17.5** mL
